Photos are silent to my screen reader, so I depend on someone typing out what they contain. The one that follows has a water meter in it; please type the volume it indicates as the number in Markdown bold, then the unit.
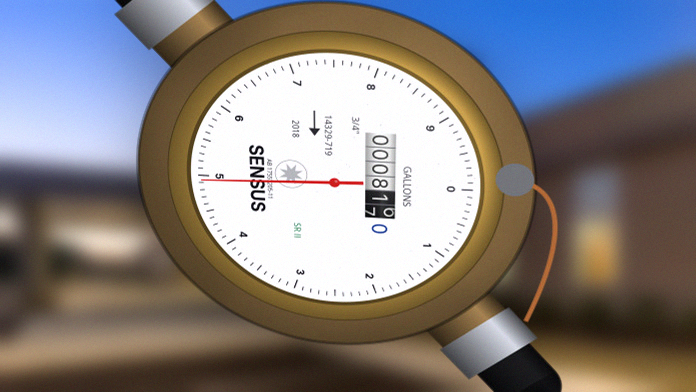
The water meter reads **8164.9** gal
